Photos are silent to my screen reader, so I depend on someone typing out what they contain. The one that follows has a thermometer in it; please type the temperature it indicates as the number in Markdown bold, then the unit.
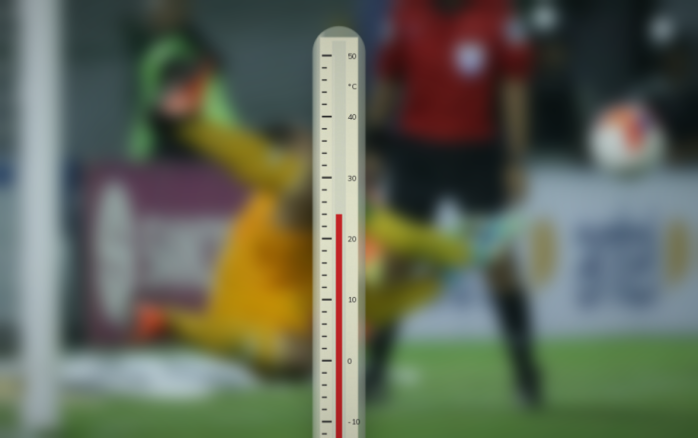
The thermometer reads **24** °C
